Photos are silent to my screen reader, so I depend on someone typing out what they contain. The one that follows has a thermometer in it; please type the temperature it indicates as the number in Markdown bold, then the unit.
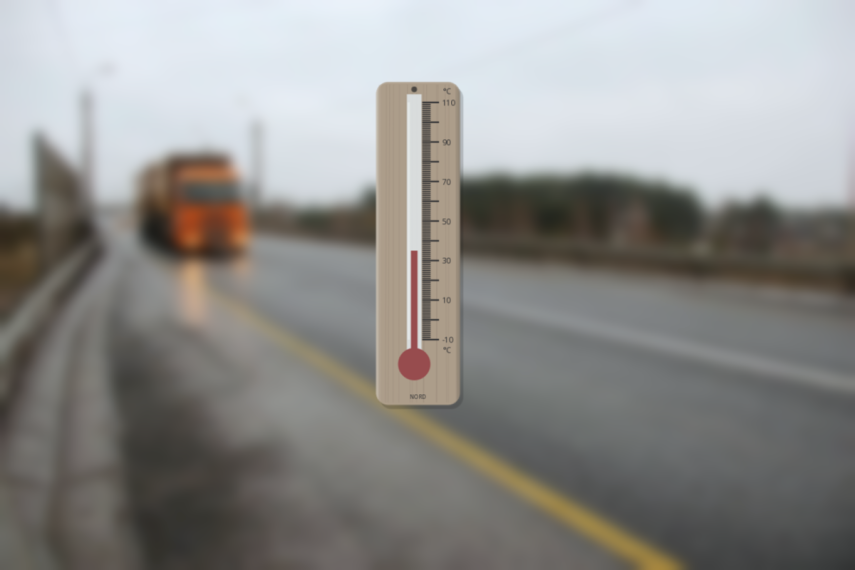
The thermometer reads **35** °C
